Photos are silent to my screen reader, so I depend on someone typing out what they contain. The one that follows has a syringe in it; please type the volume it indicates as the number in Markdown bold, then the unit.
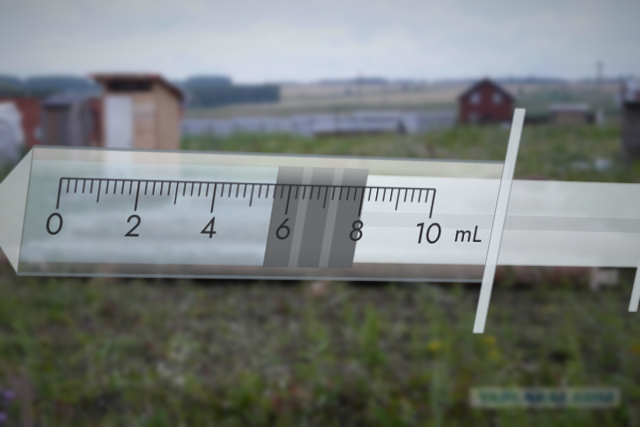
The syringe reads **5.6** mL
